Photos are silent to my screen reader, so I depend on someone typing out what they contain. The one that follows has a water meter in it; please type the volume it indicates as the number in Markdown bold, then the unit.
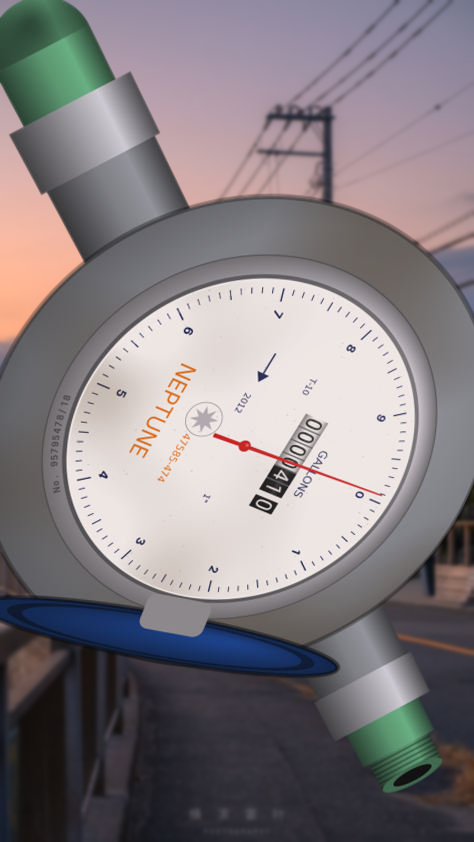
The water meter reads **409.9** gal
